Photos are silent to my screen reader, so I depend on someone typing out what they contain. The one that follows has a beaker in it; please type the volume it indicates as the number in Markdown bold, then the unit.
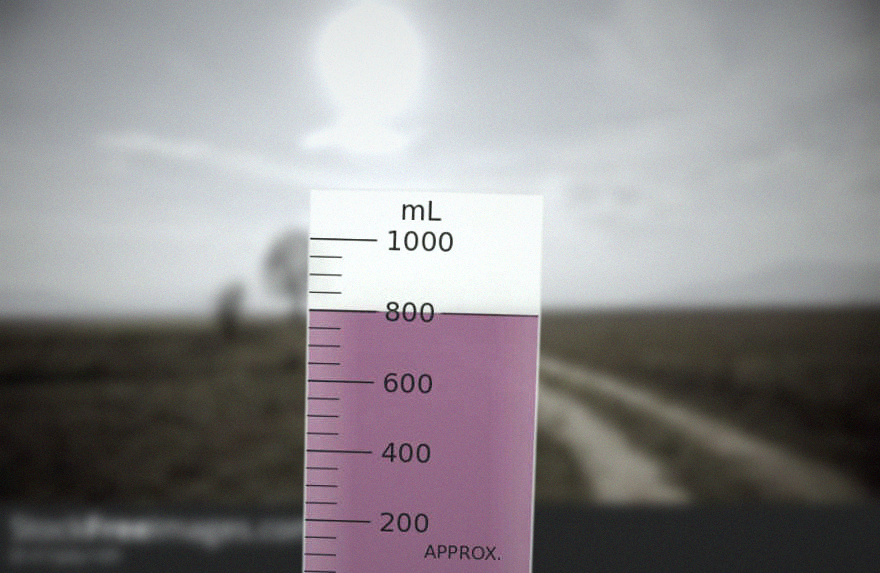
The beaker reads **800** mL
